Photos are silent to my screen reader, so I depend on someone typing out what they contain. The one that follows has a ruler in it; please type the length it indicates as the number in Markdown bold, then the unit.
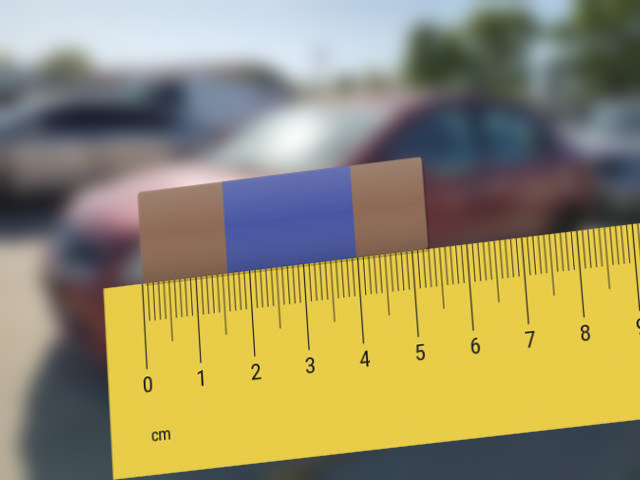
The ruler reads **5.3** cm
